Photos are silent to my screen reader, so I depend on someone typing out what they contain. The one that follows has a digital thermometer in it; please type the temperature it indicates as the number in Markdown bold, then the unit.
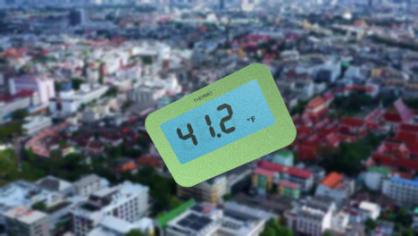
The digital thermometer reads **41.2** °F
